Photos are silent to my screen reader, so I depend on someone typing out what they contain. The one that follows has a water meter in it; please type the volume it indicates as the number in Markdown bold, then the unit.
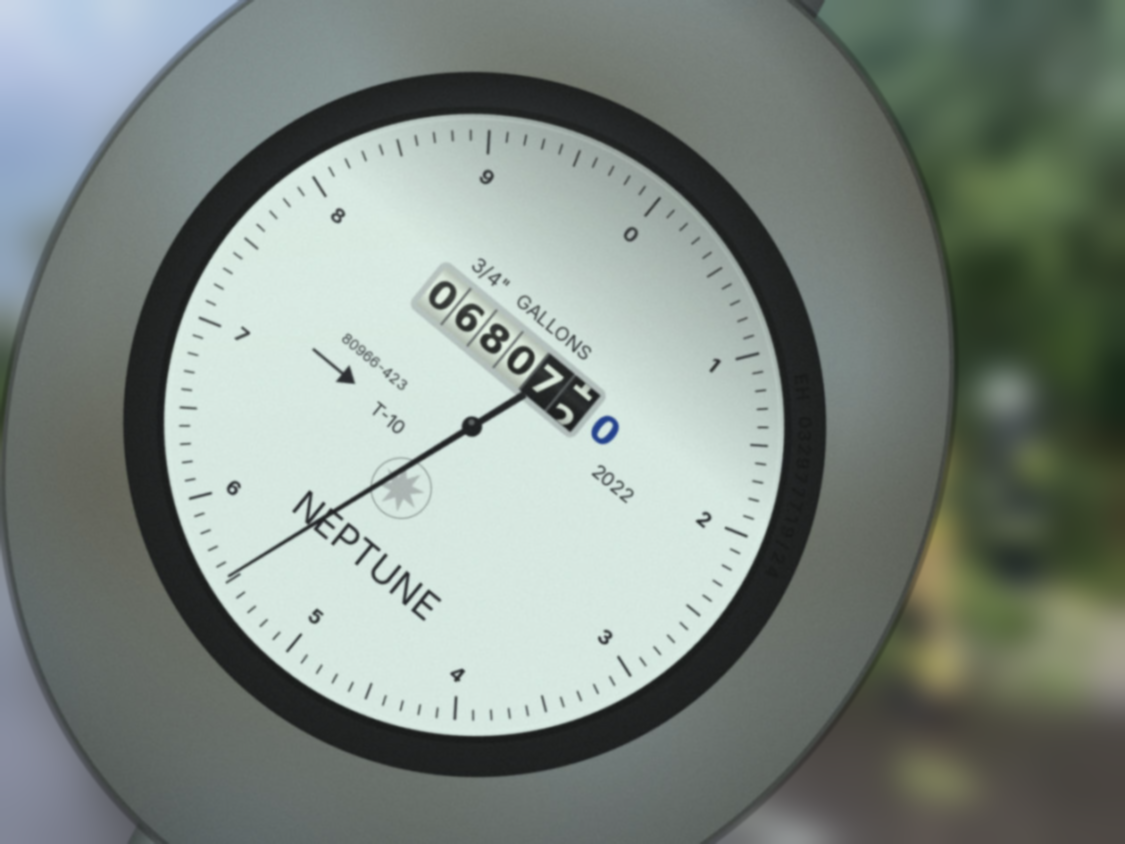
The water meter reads **680715.5** gal
